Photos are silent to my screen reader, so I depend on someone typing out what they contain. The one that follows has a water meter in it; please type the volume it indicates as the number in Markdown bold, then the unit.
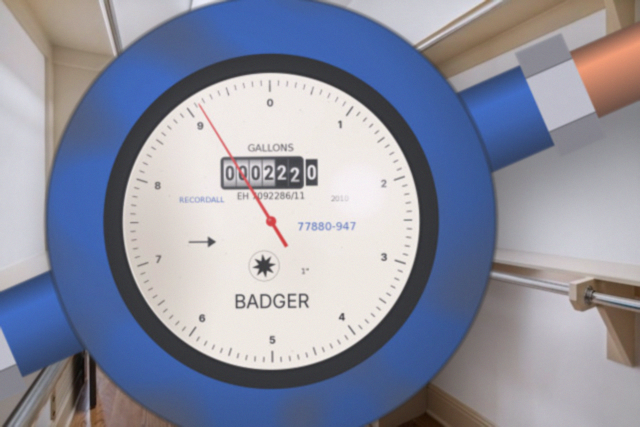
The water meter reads **2219.1** gal
